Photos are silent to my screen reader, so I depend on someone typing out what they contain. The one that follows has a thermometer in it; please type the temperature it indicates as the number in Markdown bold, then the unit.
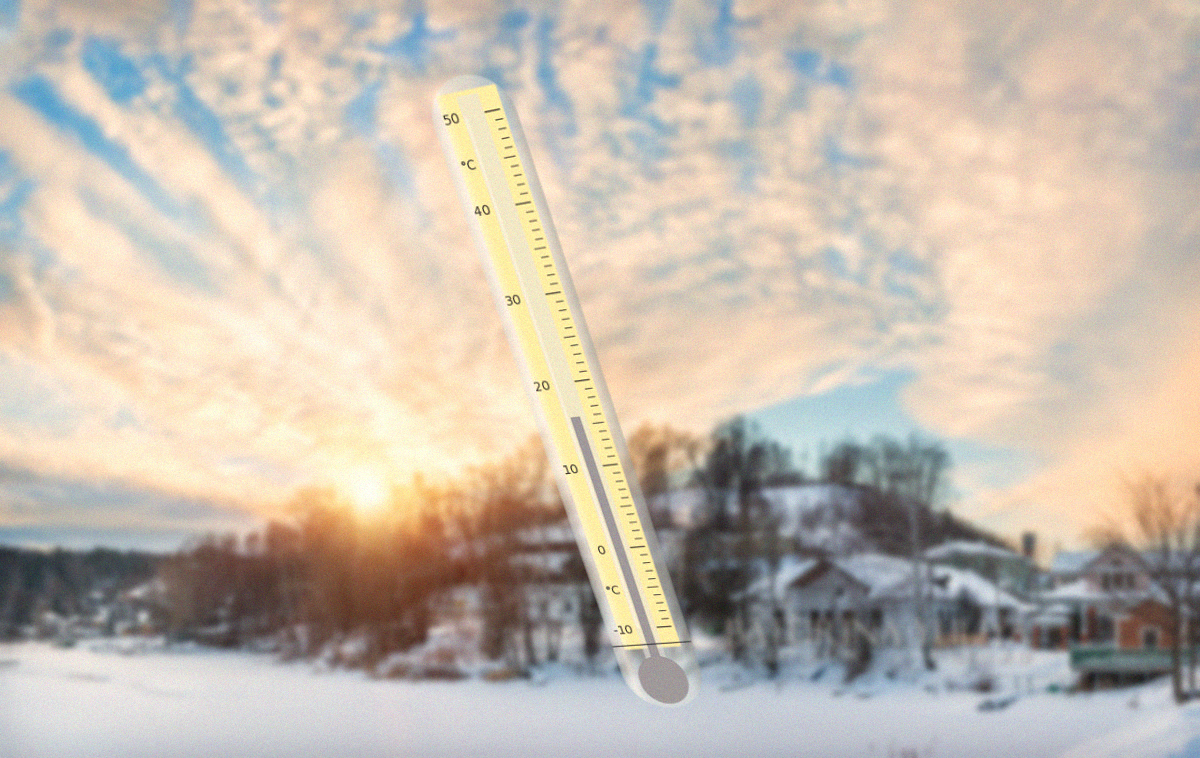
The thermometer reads **16** °C
